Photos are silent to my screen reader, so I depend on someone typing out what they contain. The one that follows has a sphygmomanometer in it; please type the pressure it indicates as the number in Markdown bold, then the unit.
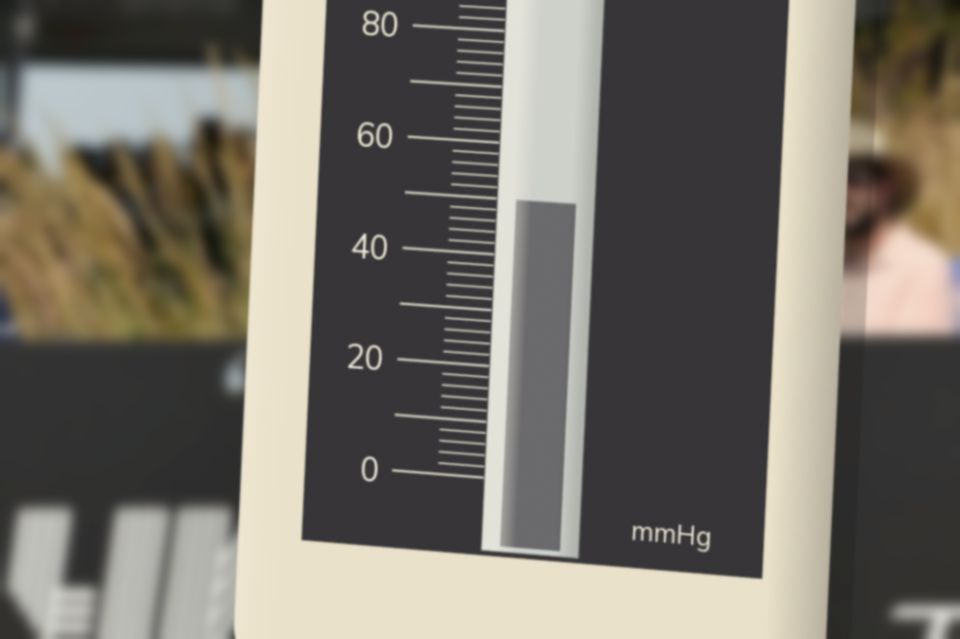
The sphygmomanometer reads **50** mmHg
